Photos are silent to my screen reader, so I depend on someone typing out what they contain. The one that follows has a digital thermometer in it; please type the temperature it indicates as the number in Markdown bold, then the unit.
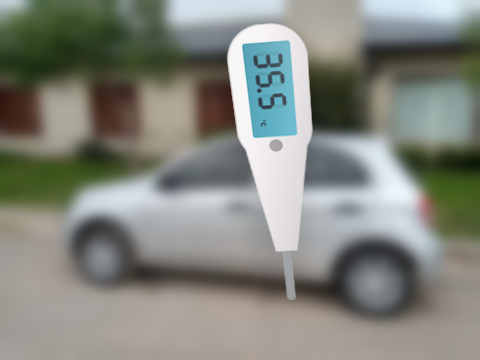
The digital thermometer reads **35.5** °C
